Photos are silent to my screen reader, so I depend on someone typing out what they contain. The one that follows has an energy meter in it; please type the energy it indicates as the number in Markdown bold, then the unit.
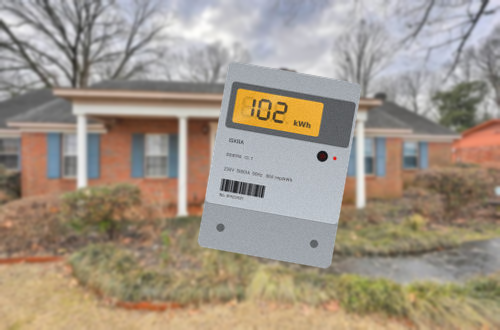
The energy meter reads **102** kWh
